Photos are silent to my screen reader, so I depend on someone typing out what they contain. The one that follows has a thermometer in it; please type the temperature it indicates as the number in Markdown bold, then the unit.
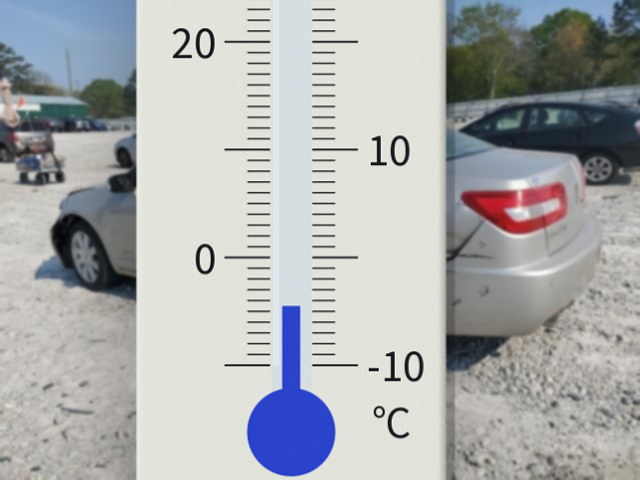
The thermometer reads **-4.5** °C
